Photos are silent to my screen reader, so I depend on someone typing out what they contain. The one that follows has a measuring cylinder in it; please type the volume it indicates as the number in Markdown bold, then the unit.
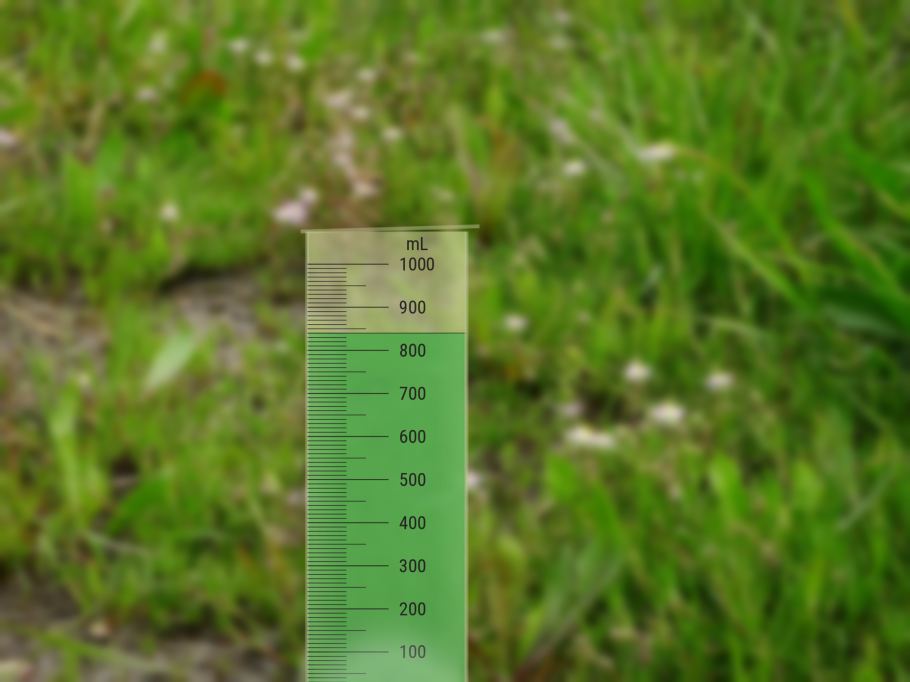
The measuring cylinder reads **840** mL
